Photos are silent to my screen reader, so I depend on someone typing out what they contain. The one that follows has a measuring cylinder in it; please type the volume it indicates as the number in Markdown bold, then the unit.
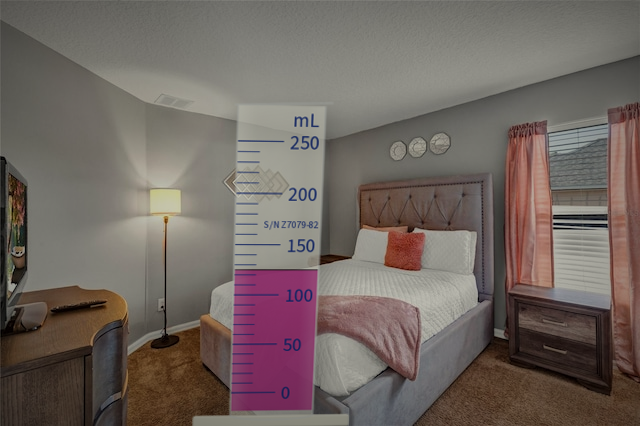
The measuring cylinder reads **125** mL
